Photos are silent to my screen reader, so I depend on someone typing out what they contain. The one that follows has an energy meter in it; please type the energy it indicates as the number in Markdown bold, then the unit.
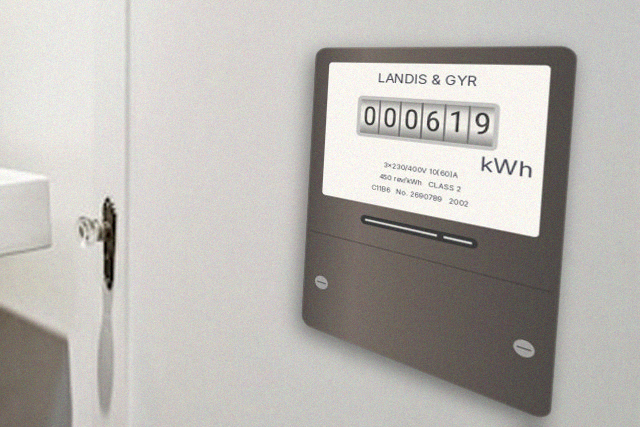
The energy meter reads **619** kWh
